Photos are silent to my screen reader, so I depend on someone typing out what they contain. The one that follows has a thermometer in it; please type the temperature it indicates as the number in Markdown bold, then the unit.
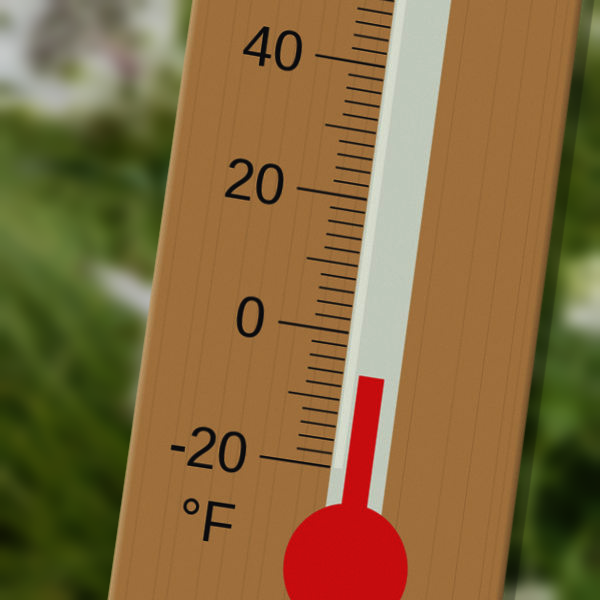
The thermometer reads **-6** °F
